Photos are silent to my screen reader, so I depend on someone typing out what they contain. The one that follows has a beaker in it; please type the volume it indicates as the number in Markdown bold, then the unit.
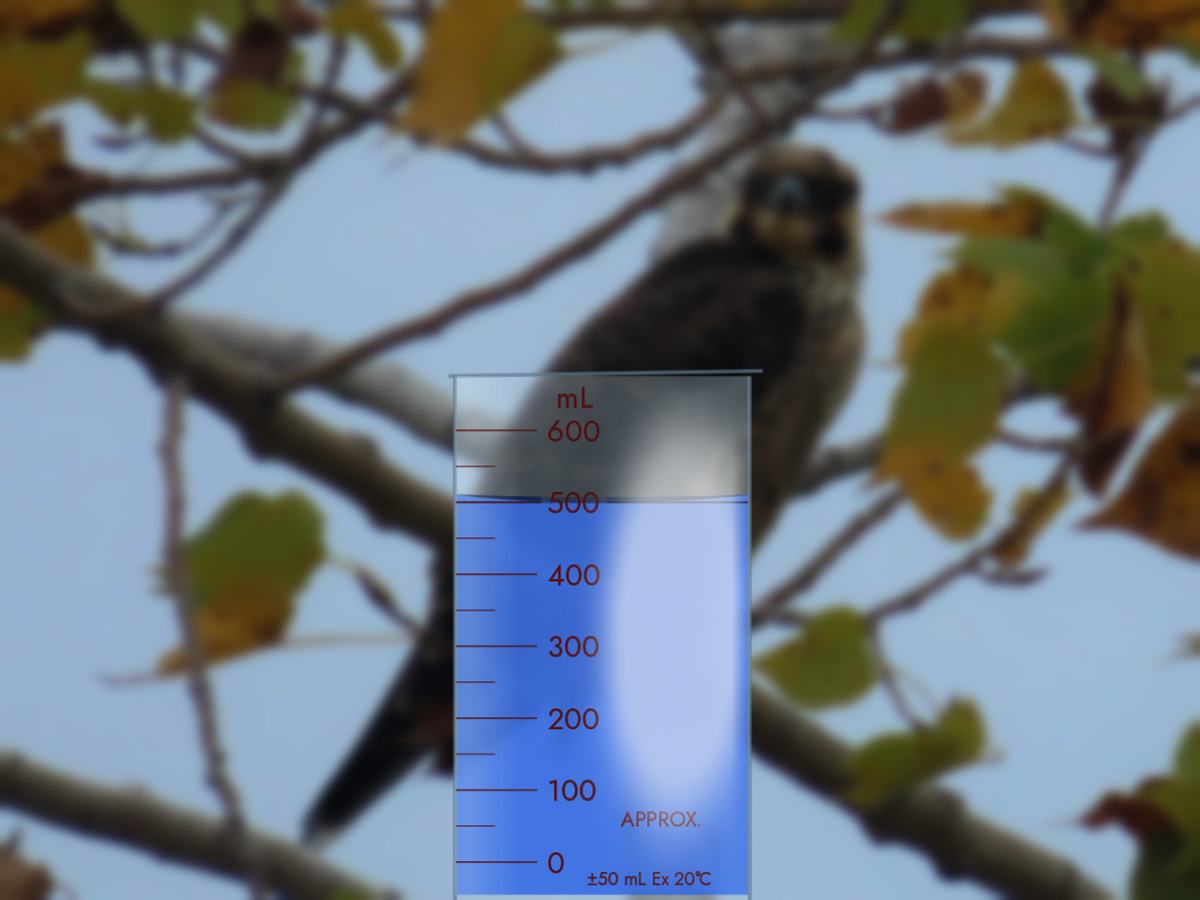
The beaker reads **500** mL
